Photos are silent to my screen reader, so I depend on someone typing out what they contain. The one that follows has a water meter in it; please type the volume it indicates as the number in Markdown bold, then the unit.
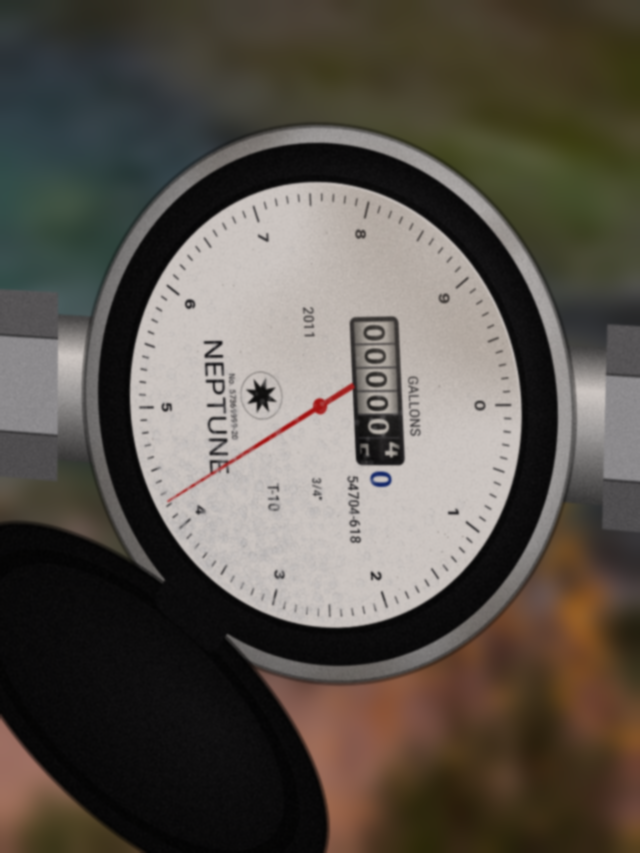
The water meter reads **44.2** gal
